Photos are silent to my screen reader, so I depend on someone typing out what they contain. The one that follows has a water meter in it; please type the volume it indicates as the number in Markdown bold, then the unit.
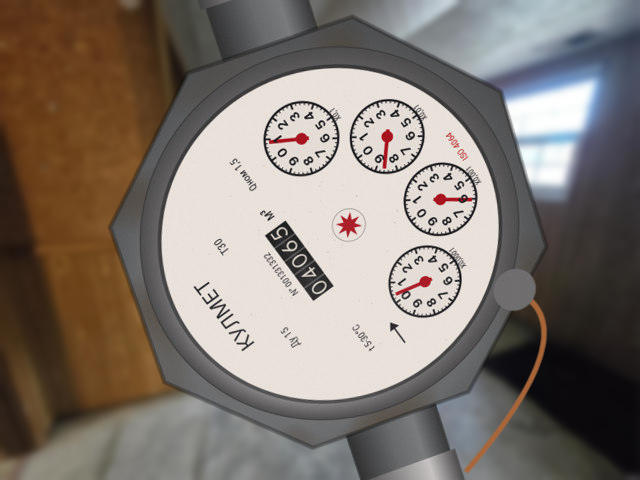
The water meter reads **4065.0860** m³
